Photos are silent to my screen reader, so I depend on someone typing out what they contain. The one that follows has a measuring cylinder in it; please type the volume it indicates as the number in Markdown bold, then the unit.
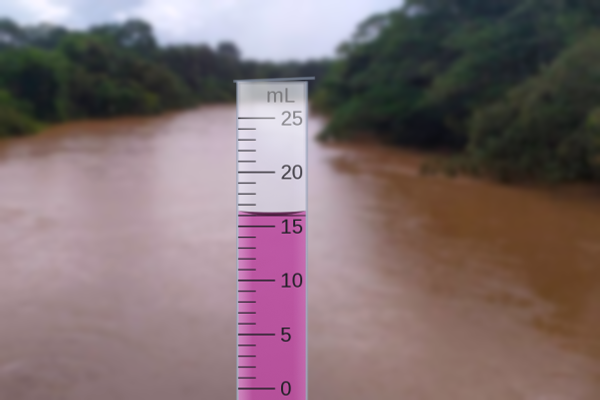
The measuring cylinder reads **16** mL
